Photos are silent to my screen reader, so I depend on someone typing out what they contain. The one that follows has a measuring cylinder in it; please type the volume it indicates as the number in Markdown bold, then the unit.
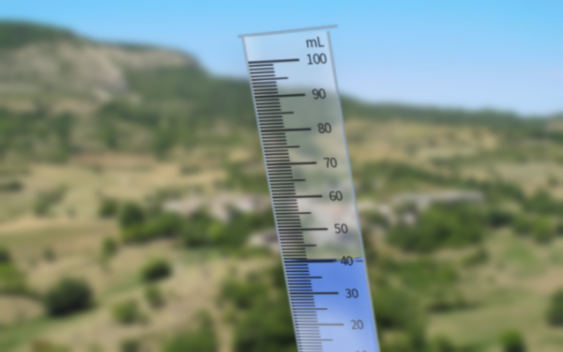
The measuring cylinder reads **40** mL
